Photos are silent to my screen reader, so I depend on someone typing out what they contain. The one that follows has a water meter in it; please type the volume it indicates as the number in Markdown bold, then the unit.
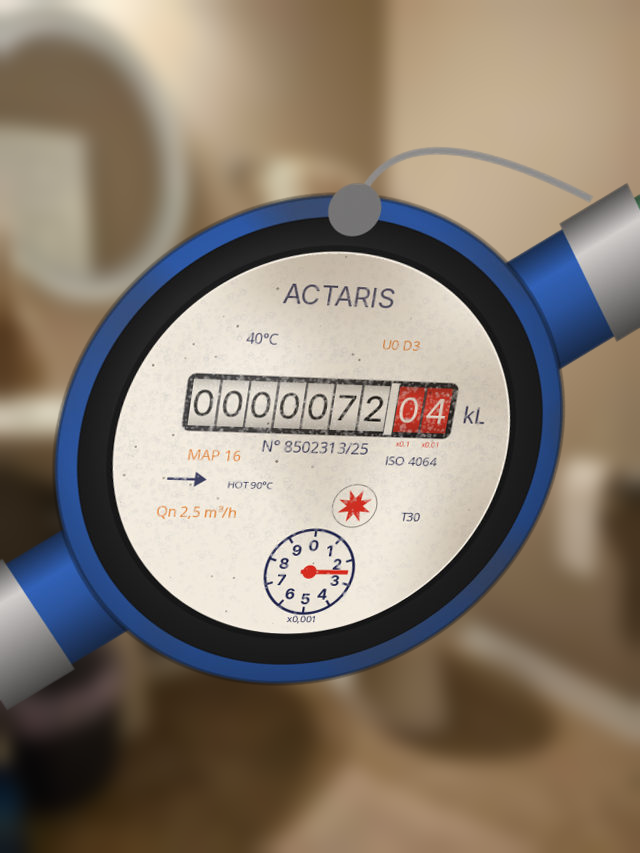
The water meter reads **72.042** kL
